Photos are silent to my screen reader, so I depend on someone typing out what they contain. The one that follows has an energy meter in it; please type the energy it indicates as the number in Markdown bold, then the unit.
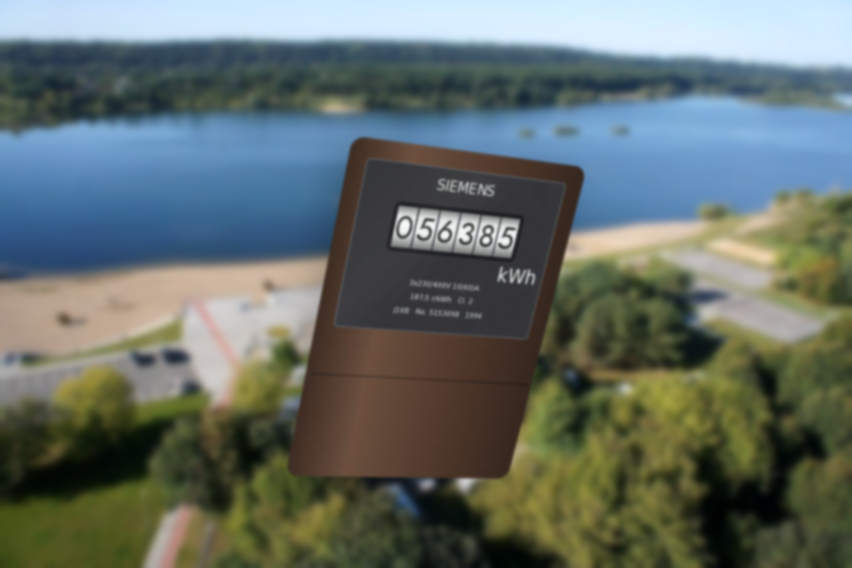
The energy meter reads **56385** kWh
